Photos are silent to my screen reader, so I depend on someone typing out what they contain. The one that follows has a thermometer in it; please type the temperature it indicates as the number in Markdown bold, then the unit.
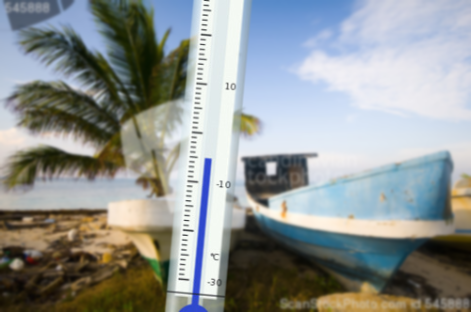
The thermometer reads **-5** °C
